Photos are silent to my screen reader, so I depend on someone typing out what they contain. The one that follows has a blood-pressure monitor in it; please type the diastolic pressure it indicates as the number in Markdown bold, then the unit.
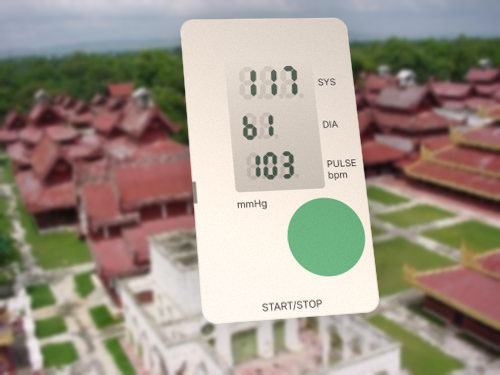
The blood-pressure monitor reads **61** mmHg
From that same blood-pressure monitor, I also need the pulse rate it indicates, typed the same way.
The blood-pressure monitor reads **103** bpm
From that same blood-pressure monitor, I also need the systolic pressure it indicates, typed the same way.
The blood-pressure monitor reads **117** mmHg
